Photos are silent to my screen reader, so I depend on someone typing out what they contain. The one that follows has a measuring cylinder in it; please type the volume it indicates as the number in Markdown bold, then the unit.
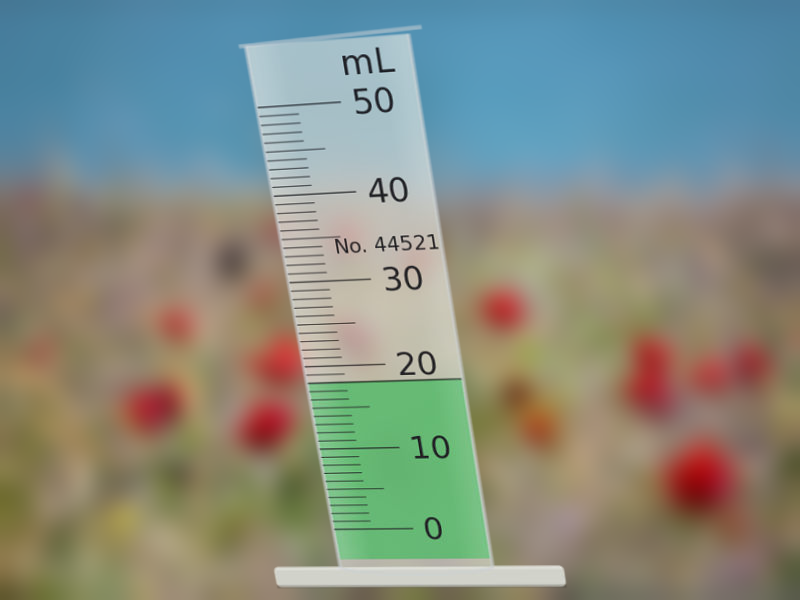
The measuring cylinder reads **18** mL
